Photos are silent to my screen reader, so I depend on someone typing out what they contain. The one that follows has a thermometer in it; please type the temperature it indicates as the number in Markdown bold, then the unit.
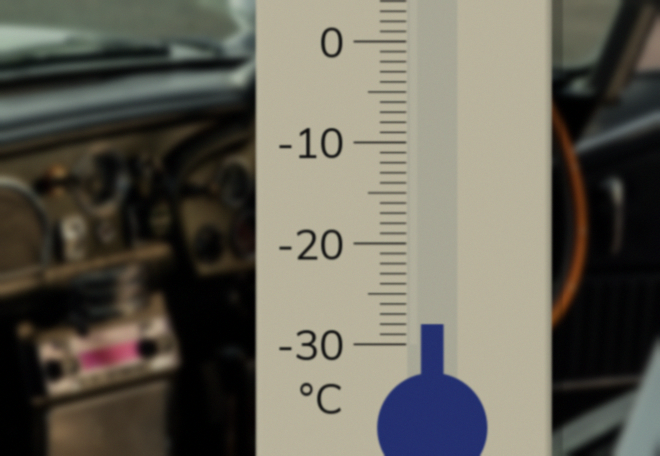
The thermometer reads **-28** °C
